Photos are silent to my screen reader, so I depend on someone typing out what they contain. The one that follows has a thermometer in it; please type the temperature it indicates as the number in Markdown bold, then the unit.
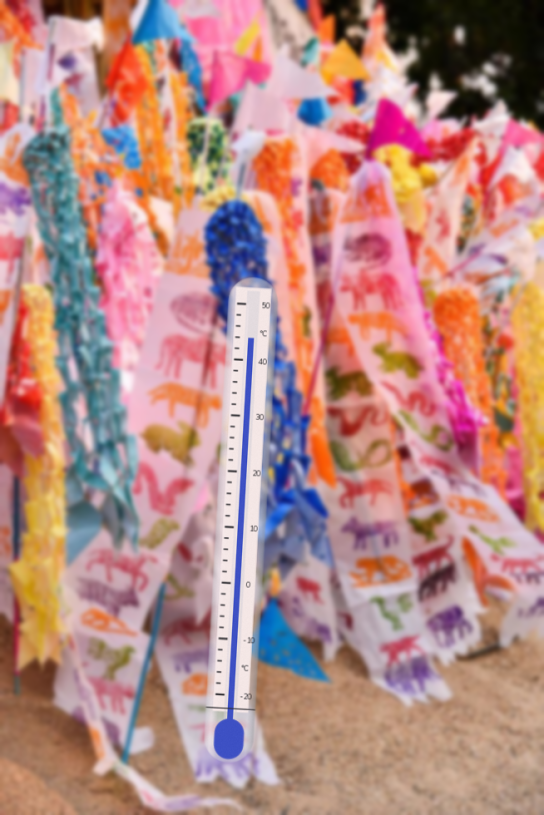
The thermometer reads **44** °C
